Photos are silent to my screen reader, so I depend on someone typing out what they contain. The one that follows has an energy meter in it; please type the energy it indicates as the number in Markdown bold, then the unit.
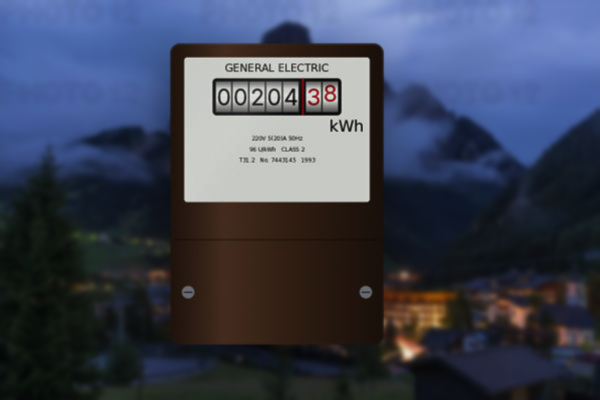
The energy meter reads **204.38** kWh
